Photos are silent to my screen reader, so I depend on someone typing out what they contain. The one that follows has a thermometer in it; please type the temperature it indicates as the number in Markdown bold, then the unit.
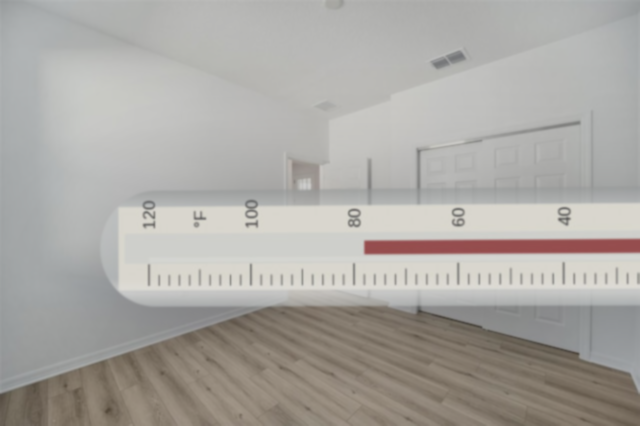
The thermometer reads **78** °F
